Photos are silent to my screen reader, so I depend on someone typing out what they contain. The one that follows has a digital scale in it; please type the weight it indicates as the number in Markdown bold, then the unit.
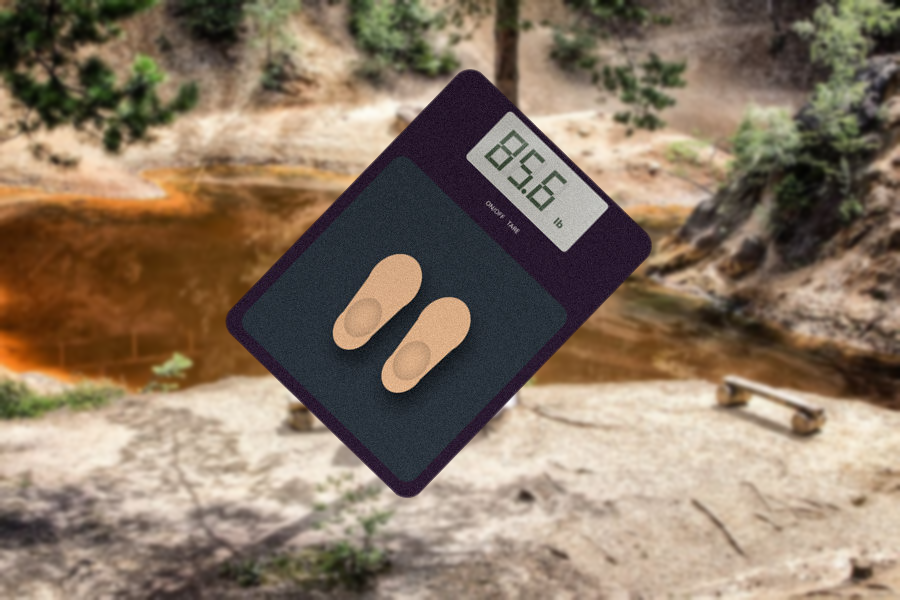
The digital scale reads **85.6** lb
